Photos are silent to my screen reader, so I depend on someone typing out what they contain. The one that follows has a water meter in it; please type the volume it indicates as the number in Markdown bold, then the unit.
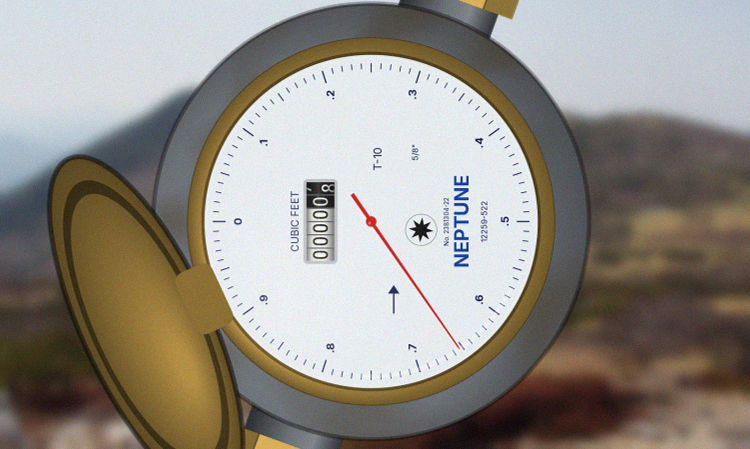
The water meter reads **7.65** ft³
